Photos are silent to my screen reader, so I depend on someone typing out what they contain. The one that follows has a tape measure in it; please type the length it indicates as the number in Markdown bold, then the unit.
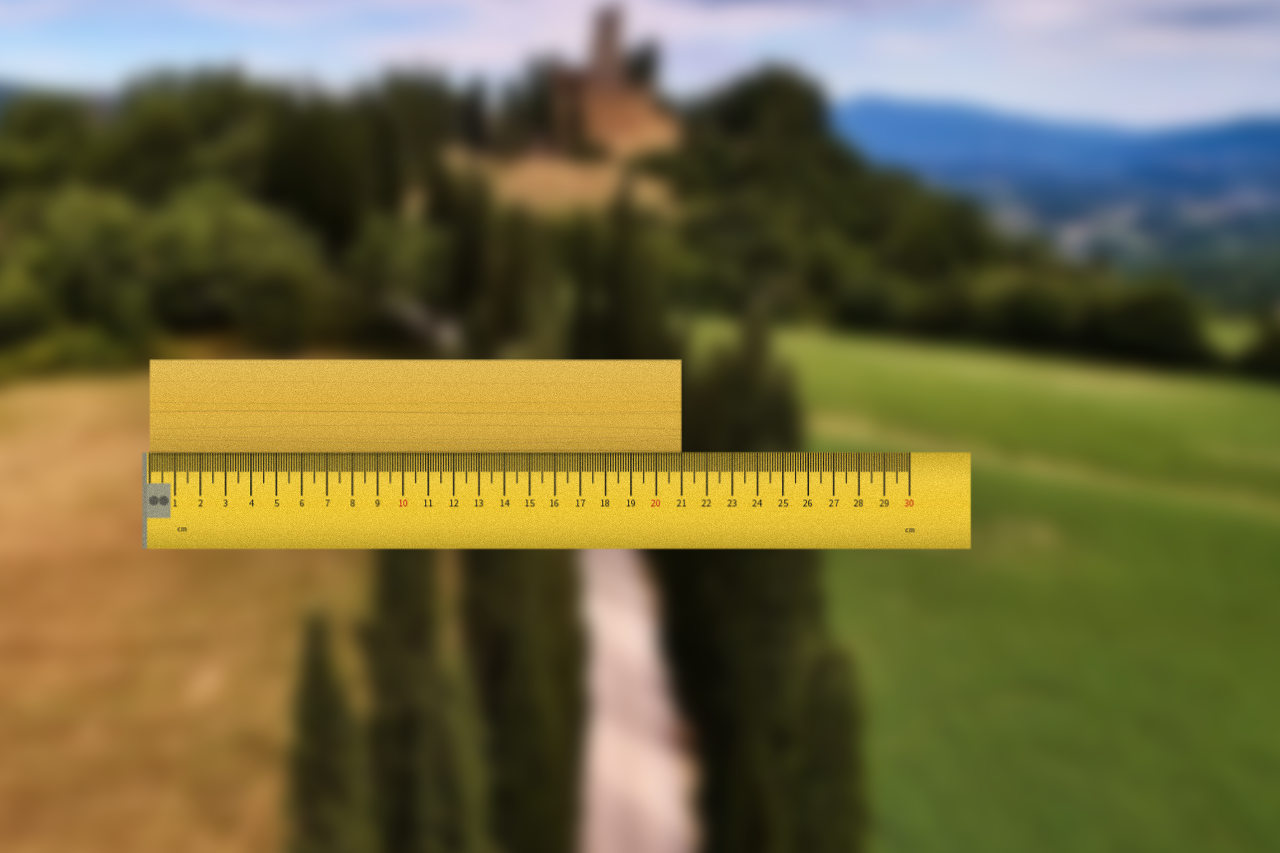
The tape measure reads **21** cm
